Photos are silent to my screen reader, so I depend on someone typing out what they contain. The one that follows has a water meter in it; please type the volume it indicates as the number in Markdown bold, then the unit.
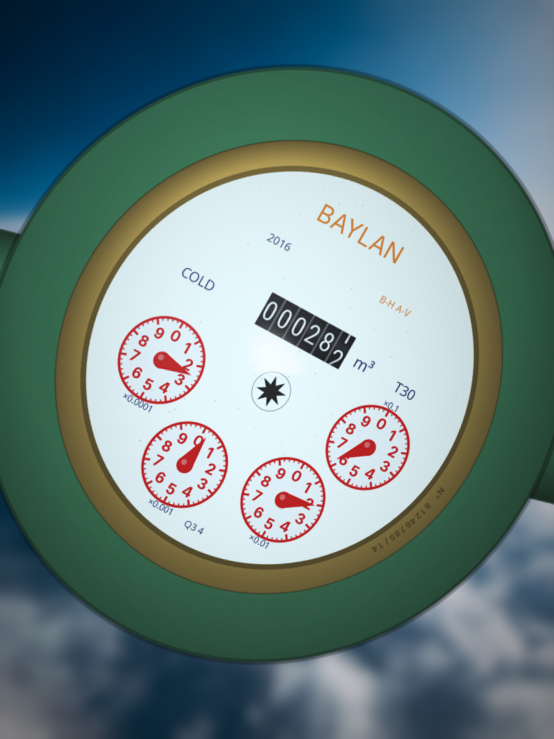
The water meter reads **281.6202** m³
